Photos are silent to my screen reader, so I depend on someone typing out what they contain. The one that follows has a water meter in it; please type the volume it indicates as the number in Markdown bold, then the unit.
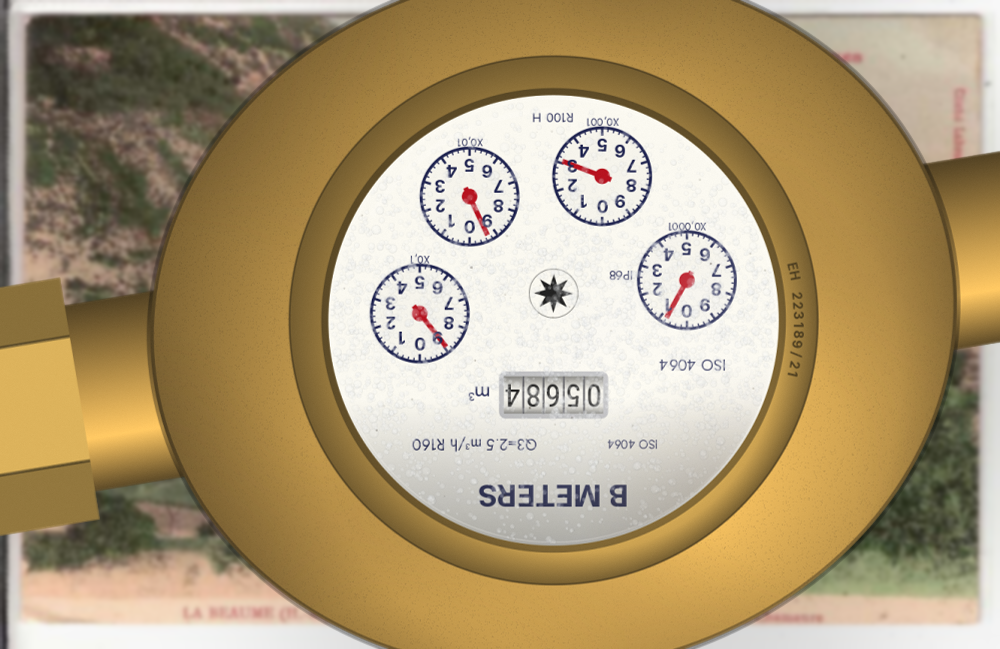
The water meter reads **5684.8930** m³
